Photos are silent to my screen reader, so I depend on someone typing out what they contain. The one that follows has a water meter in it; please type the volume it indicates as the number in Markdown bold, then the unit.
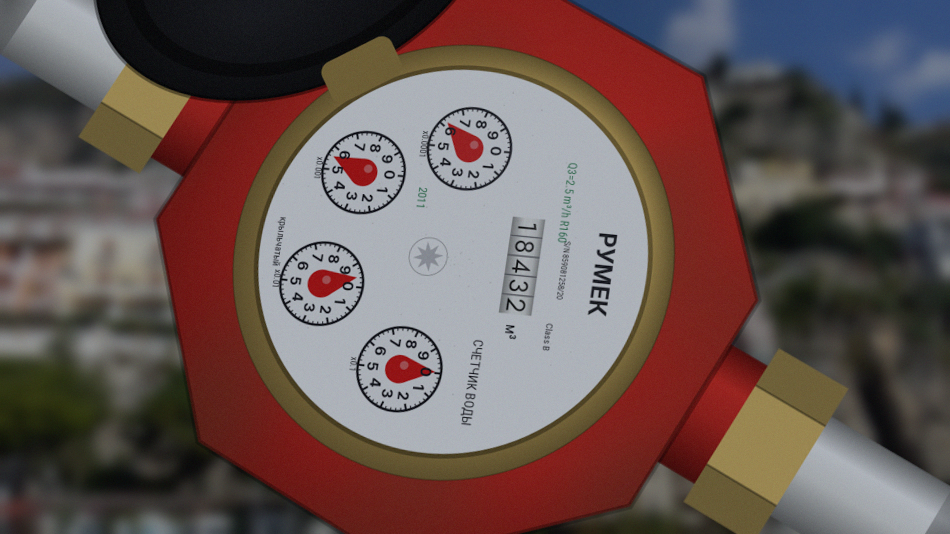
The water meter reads **18431.9956** m³
